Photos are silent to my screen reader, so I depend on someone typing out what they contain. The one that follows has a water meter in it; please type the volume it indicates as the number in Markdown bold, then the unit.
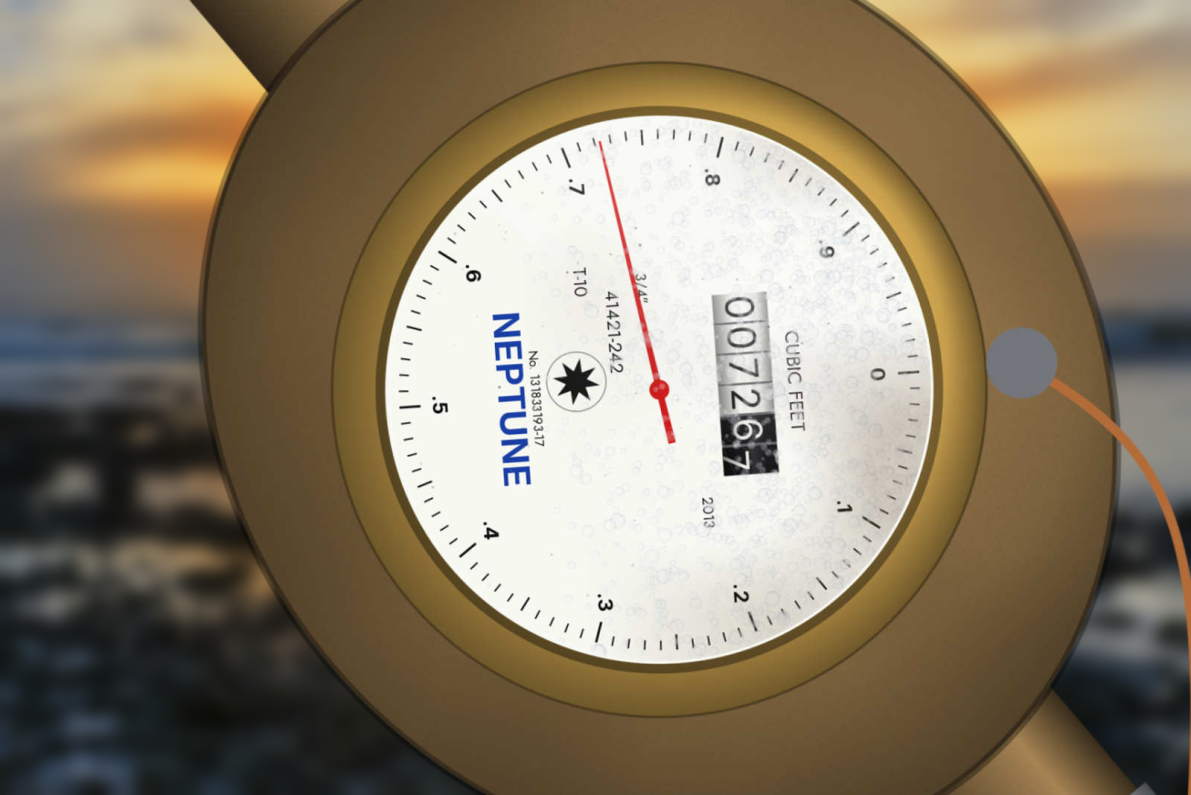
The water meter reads **7266.72** ft³
